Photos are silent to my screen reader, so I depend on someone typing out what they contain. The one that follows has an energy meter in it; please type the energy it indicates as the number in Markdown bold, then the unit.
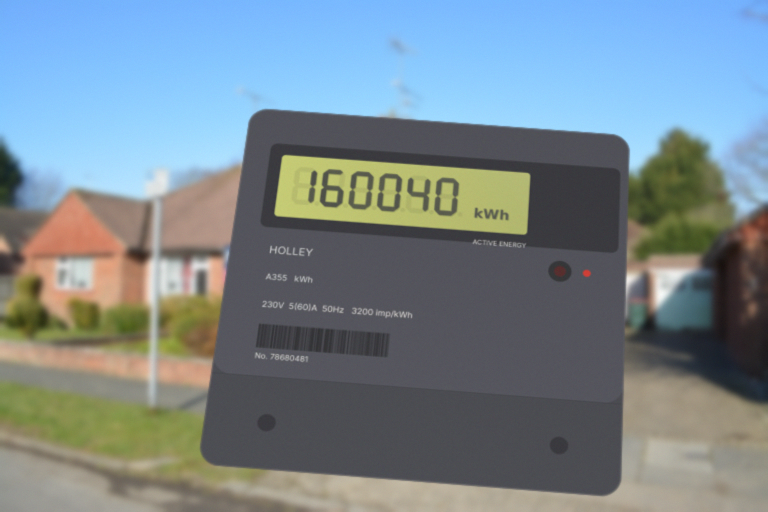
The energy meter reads **160040** kWh
